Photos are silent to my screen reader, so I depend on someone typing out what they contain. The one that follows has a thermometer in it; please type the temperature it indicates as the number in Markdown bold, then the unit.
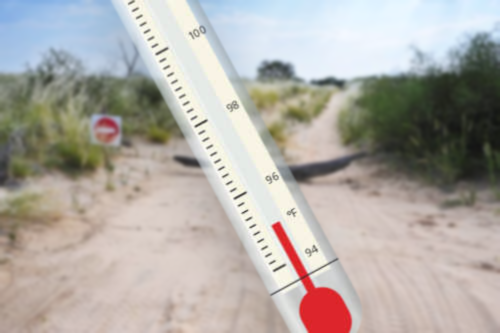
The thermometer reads **95** °F
